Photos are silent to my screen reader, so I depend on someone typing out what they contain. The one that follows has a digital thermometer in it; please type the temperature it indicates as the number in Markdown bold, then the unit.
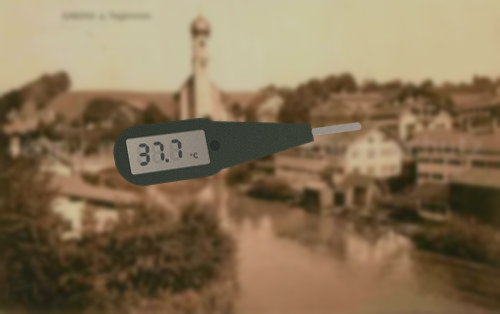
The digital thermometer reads **37.7** °C
